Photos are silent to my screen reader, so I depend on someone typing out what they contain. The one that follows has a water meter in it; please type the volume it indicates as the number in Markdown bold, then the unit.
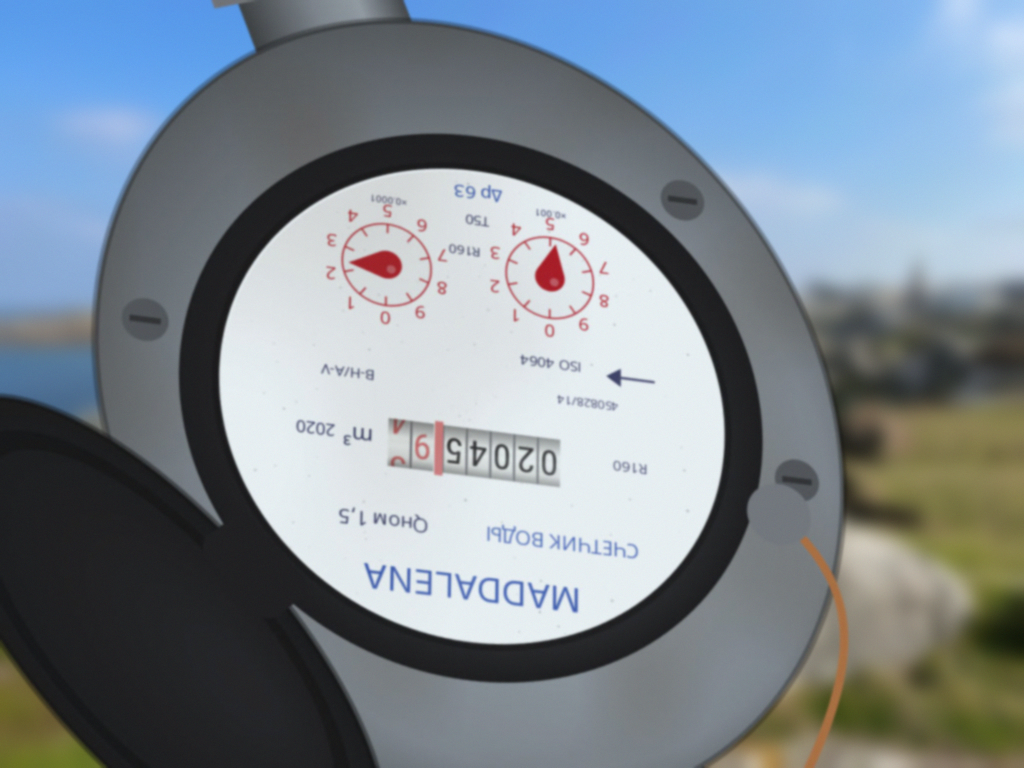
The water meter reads **2045.9352** m³
